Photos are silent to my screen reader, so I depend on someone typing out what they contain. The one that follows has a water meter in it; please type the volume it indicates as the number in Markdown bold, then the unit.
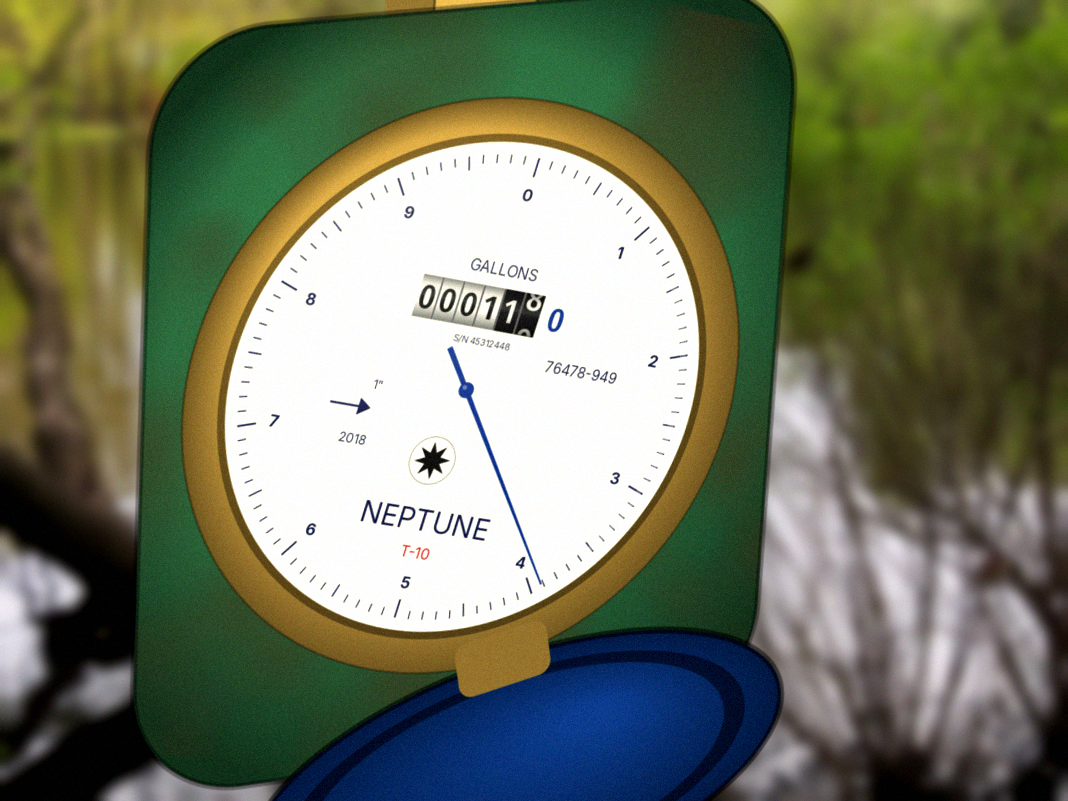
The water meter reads **1183.9** gal
